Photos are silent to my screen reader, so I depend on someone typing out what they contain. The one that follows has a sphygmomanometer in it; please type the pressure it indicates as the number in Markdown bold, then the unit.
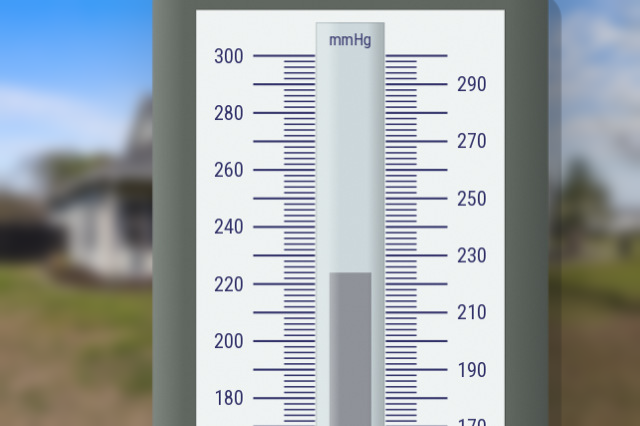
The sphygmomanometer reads **224** mmHg
